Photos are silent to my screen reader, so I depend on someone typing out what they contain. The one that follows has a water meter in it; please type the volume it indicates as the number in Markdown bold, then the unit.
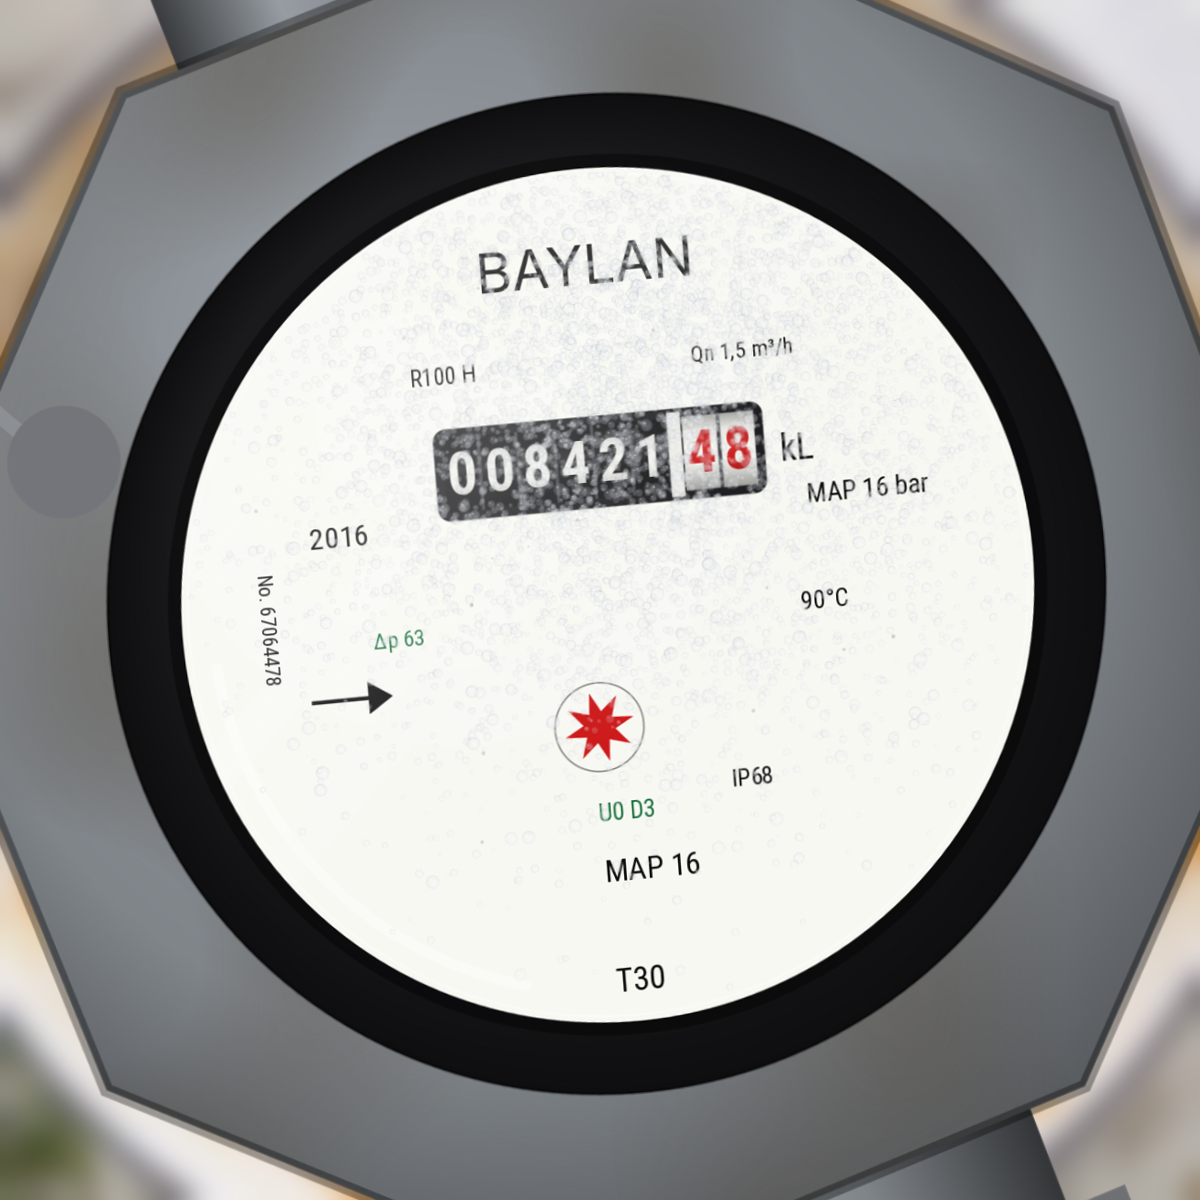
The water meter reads **8421.48** kL
